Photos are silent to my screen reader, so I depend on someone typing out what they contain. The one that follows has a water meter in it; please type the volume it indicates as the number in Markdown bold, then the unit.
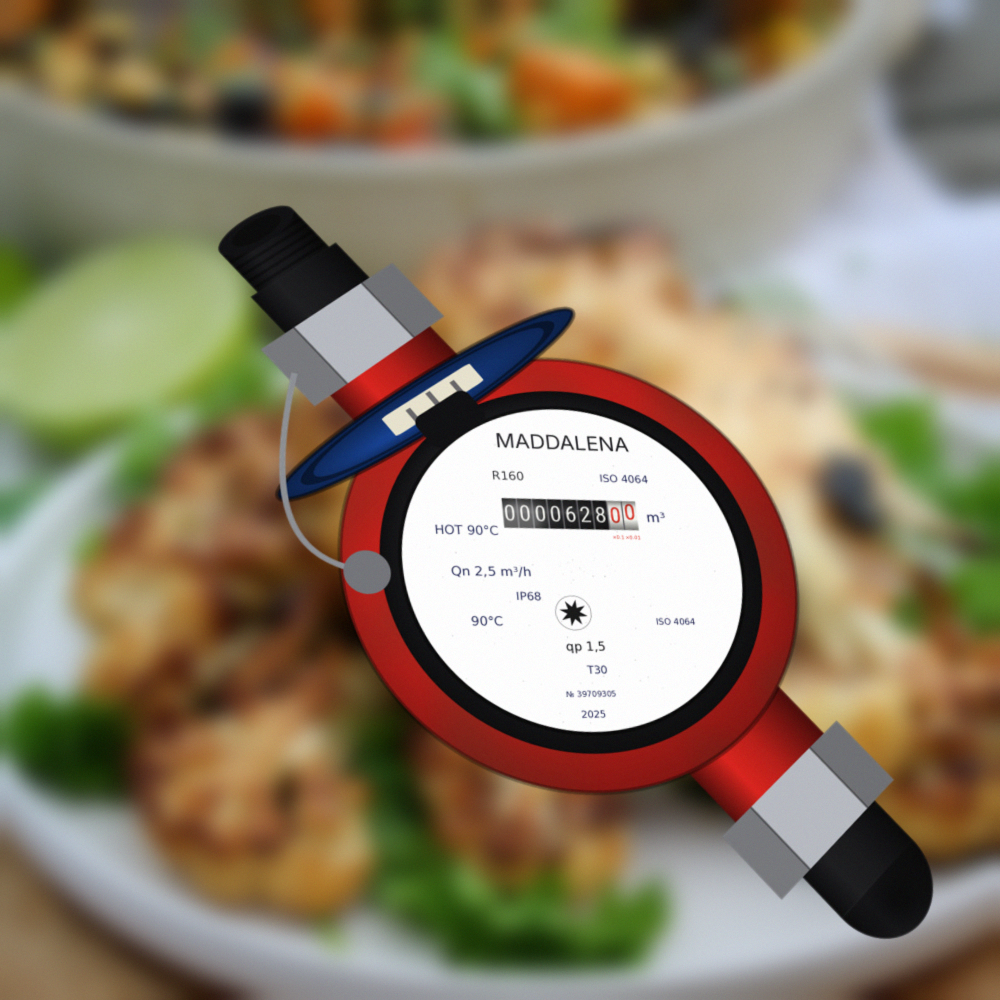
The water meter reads **628.00** m³
